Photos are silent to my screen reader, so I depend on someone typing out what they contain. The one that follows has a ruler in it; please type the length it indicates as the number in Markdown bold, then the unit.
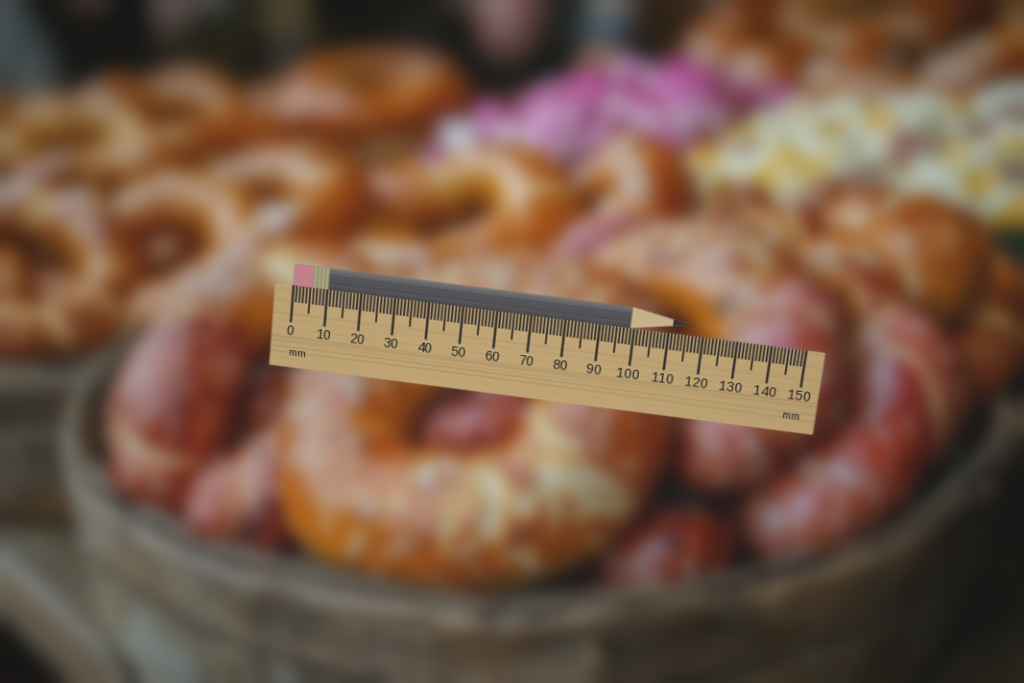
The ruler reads **115** mm
